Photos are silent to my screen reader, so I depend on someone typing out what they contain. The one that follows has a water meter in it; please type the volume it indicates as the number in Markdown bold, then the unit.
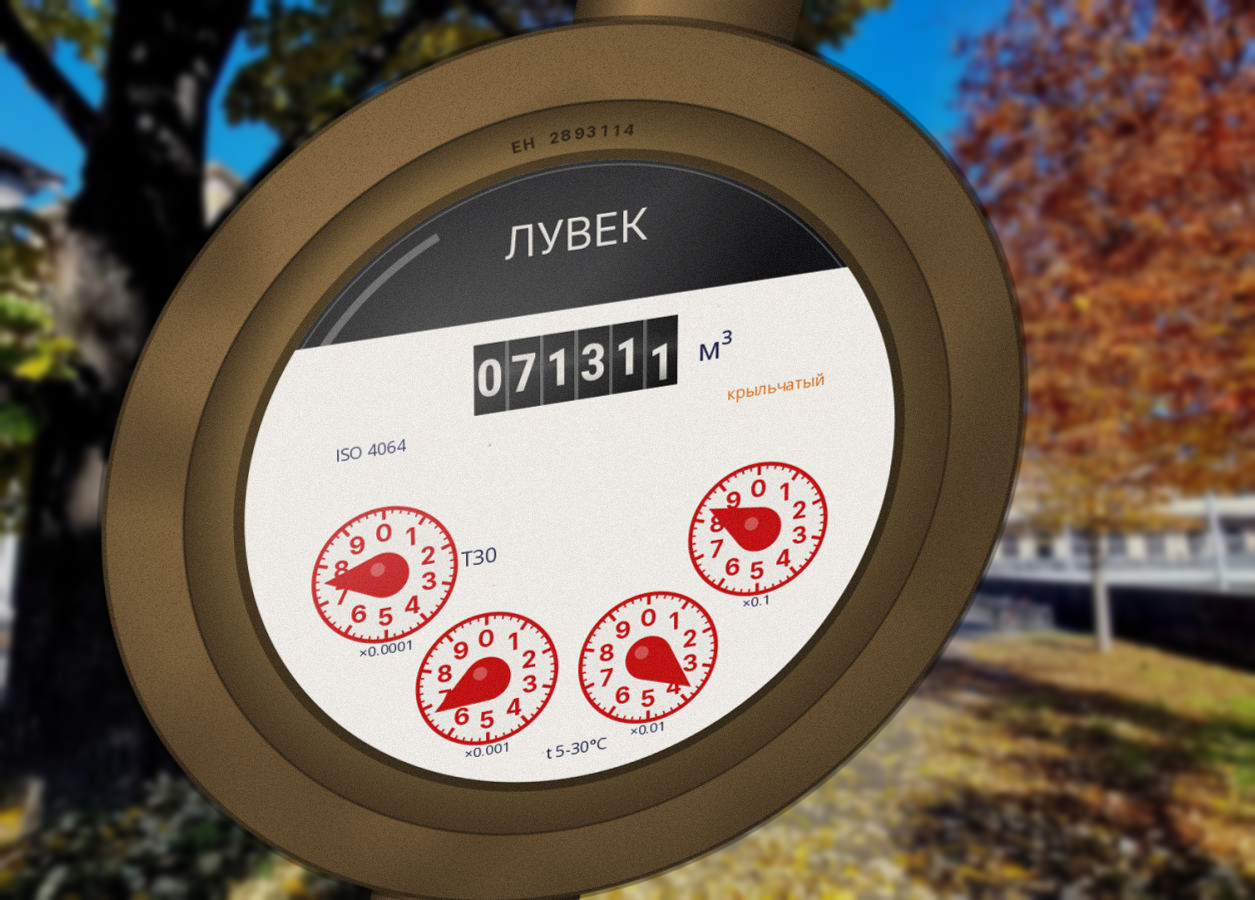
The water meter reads **71310.8367** m³
